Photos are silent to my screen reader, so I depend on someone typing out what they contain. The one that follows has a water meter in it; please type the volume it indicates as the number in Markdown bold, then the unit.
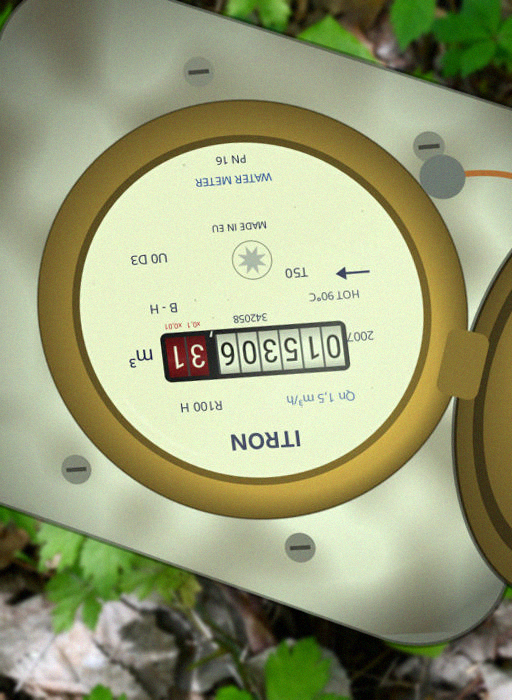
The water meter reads **15306.31** m³
